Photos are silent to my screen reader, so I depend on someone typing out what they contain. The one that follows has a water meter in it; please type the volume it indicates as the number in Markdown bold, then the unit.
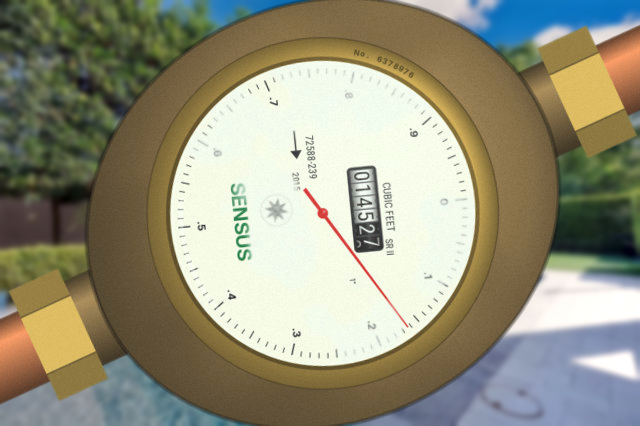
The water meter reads **14527.16** ft³
